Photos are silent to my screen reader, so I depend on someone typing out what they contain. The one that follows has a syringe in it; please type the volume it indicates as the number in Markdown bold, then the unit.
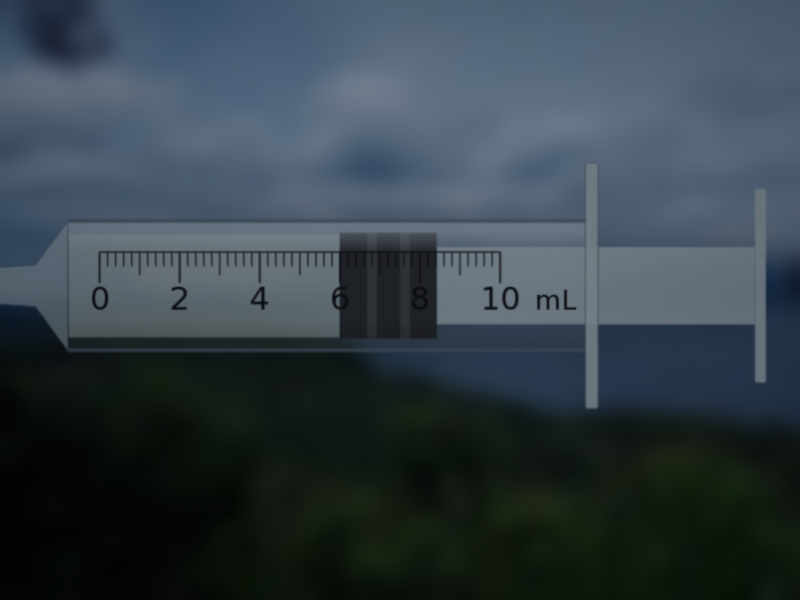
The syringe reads **6** mL
